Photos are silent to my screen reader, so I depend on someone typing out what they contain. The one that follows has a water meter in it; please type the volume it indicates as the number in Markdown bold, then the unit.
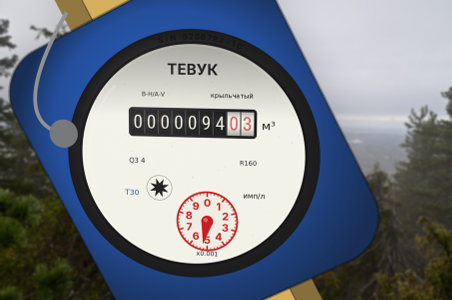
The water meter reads **94.035** m³
